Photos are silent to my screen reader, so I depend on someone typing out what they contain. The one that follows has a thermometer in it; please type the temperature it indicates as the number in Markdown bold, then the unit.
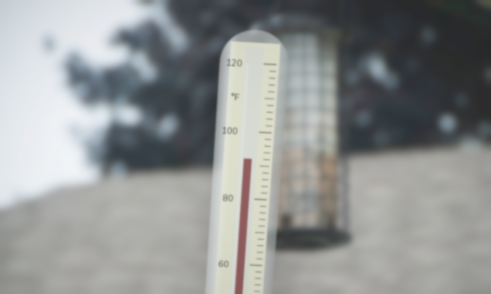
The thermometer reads **92** °F
